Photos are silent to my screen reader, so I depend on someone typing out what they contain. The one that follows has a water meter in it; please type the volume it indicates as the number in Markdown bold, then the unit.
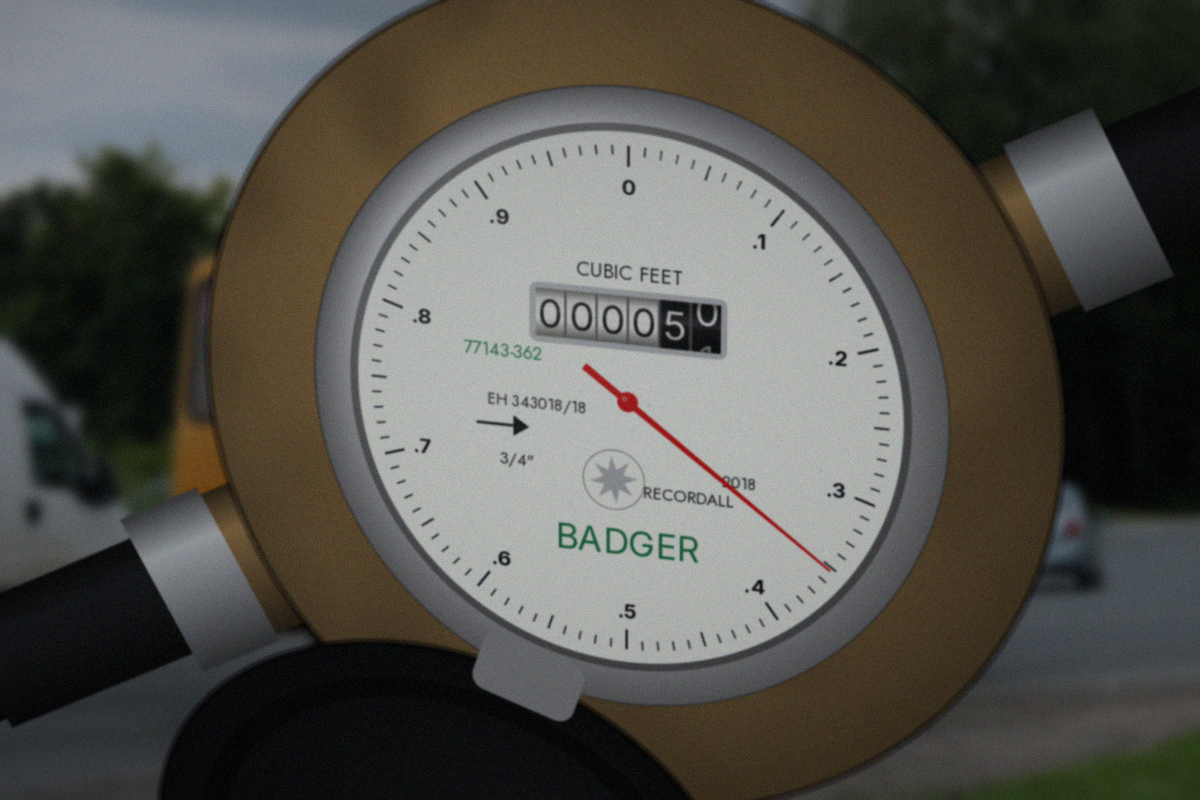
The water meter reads **50.35** ft³
